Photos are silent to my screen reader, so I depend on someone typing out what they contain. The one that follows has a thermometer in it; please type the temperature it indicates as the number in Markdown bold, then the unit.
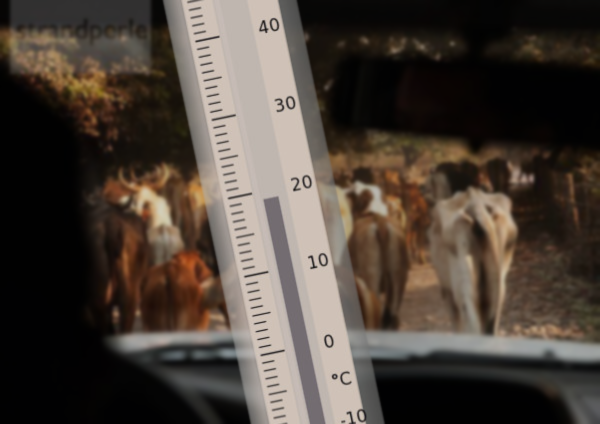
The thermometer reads **19** °C
